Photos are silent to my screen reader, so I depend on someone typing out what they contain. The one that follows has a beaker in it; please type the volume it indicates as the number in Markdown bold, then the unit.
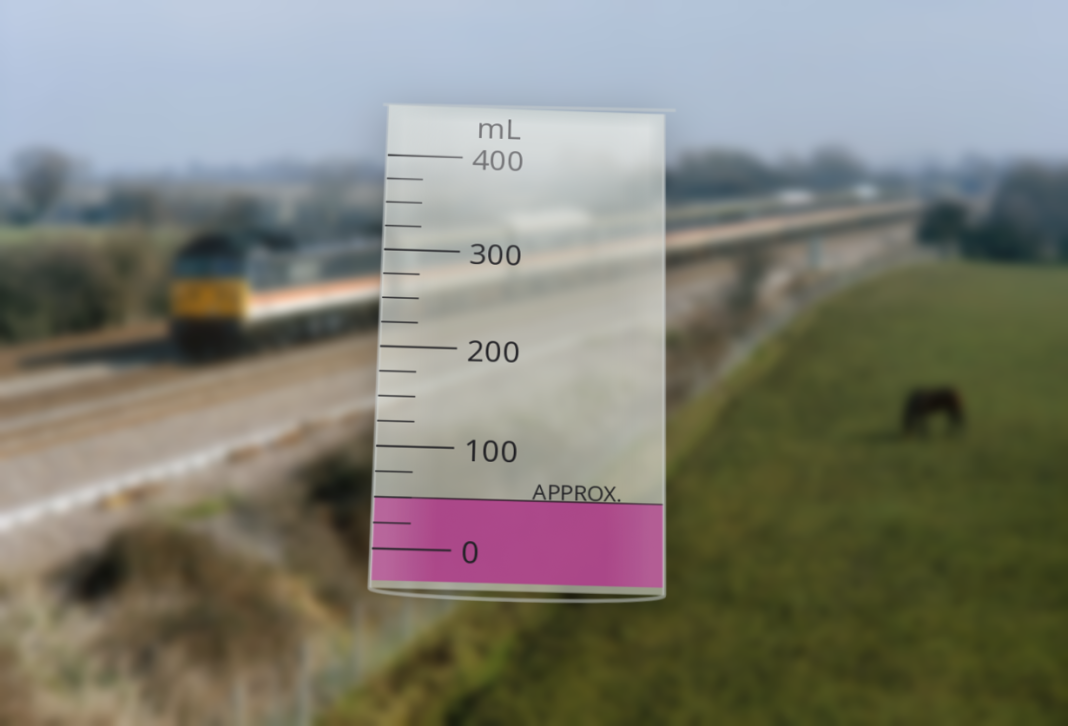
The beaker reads **50** mL
